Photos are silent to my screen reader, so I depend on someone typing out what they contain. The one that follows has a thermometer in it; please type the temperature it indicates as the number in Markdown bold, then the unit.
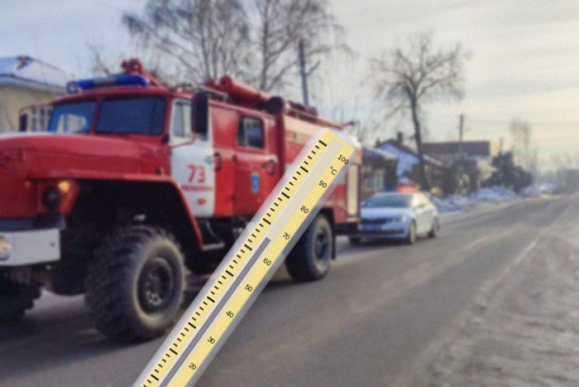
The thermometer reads **66** °C
